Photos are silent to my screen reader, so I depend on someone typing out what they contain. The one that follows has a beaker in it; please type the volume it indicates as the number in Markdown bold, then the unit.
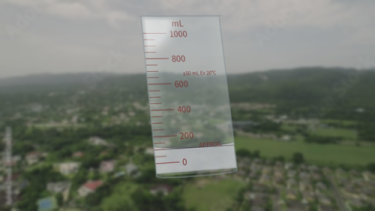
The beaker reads **100** mL
